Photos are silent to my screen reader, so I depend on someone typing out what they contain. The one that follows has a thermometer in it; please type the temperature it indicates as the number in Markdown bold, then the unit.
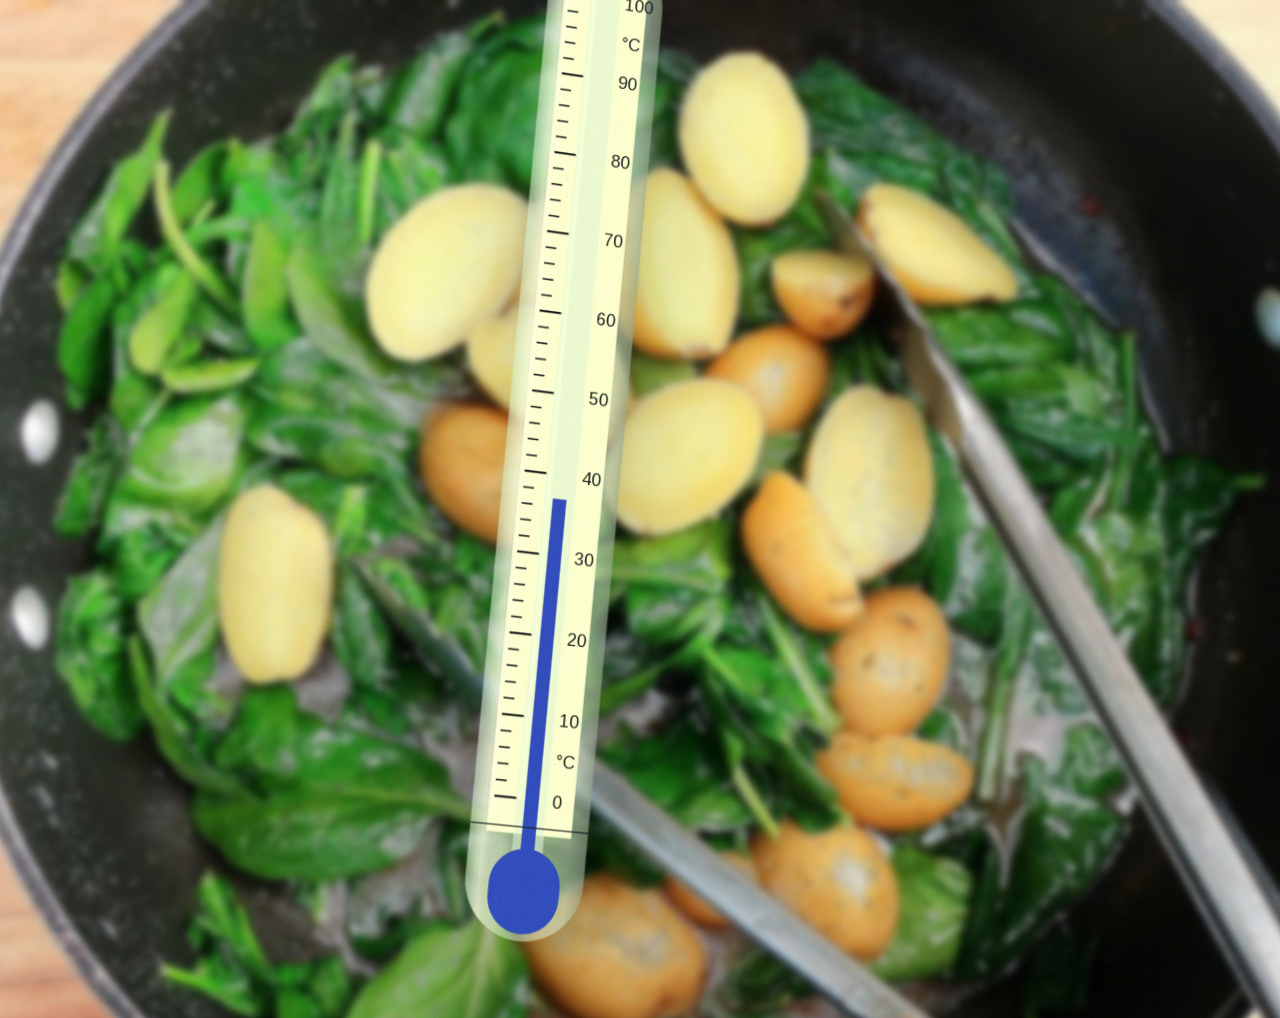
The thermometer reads **37** °C
